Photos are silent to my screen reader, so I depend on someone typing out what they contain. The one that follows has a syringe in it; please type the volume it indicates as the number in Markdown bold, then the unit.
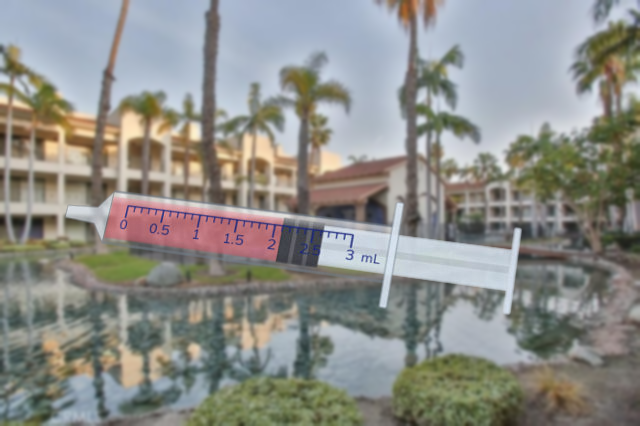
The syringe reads **2.1** mL
